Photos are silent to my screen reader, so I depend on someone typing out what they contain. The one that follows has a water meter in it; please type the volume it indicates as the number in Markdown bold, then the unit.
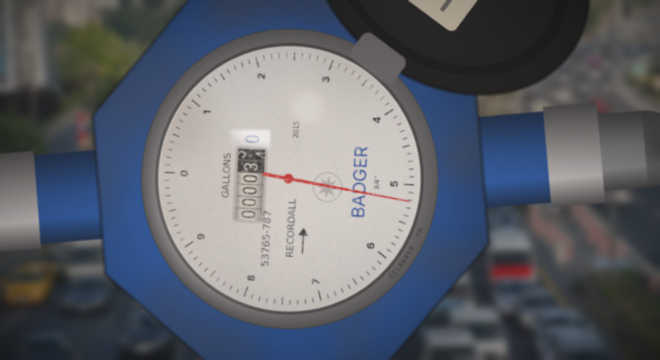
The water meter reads **335.2** gal
